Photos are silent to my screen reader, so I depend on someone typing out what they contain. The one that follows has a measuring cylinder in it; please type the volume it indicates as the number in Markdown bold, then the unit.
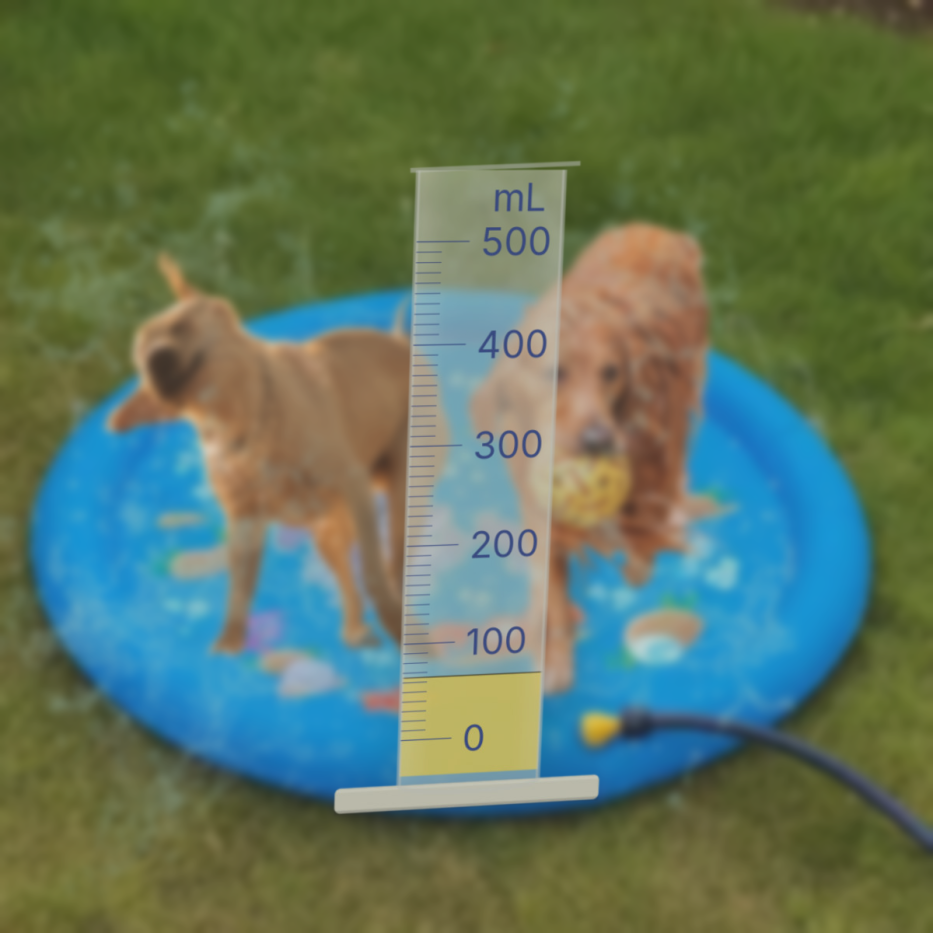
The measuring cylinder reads **65** mL
